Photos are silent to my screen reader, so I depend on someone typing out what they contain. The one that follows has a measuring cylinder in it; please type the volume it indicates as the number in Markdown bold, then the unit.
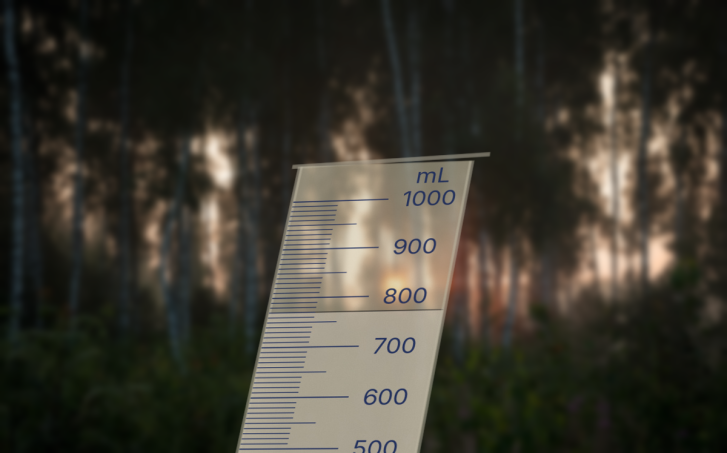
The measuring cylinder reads **770** mL
